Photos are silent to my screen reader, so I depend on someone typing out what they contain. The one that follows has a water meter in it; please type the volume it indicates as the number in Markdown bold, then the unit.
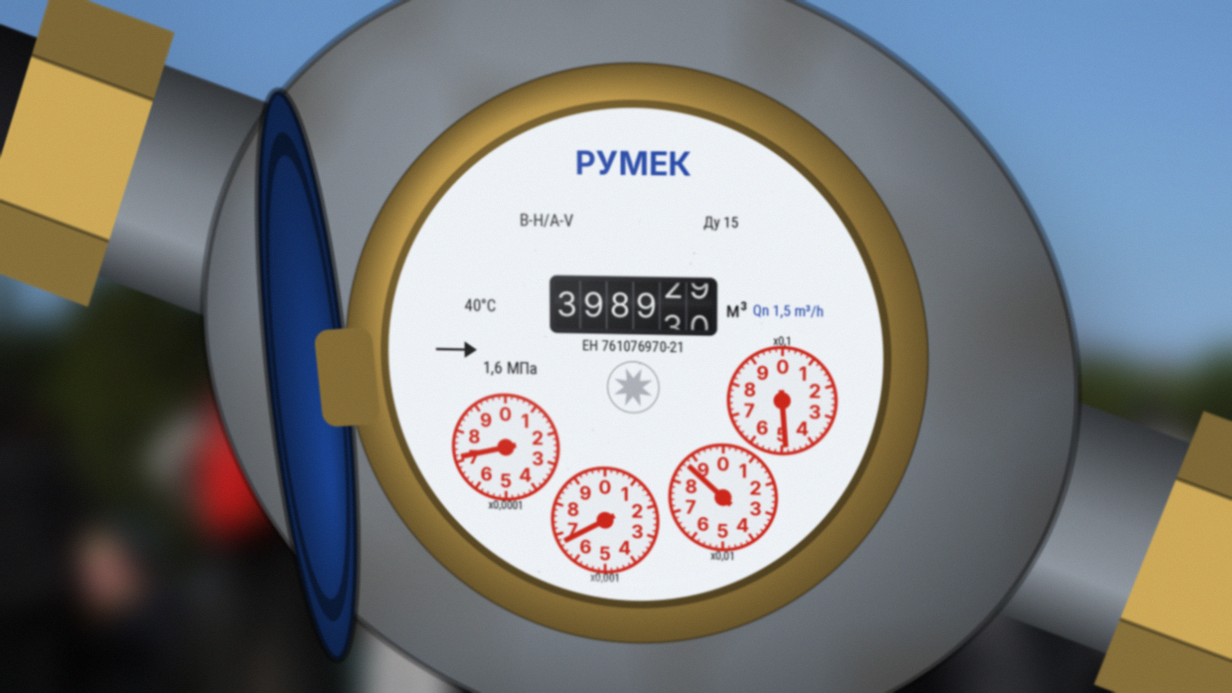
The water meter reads **398929.4867** m³
